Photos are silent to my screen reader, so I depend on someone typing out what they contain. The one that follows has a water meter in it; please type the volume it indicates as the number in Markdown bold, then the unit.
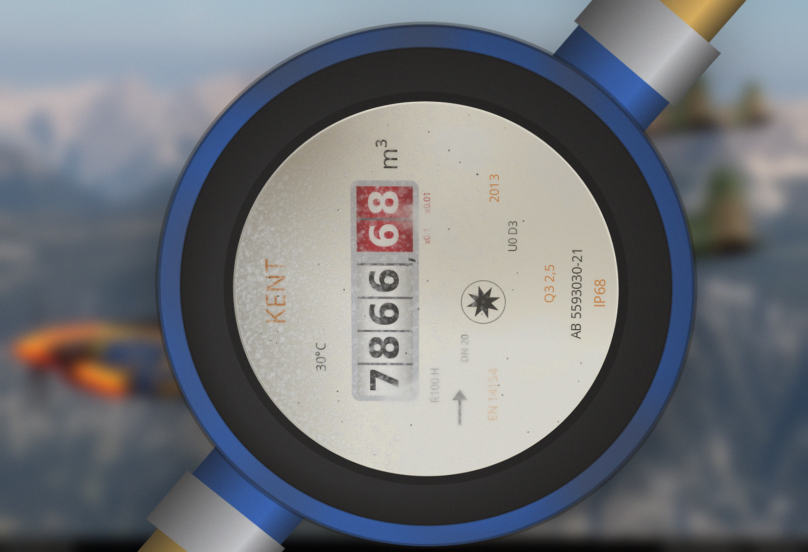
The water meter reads **7866.68** m³
